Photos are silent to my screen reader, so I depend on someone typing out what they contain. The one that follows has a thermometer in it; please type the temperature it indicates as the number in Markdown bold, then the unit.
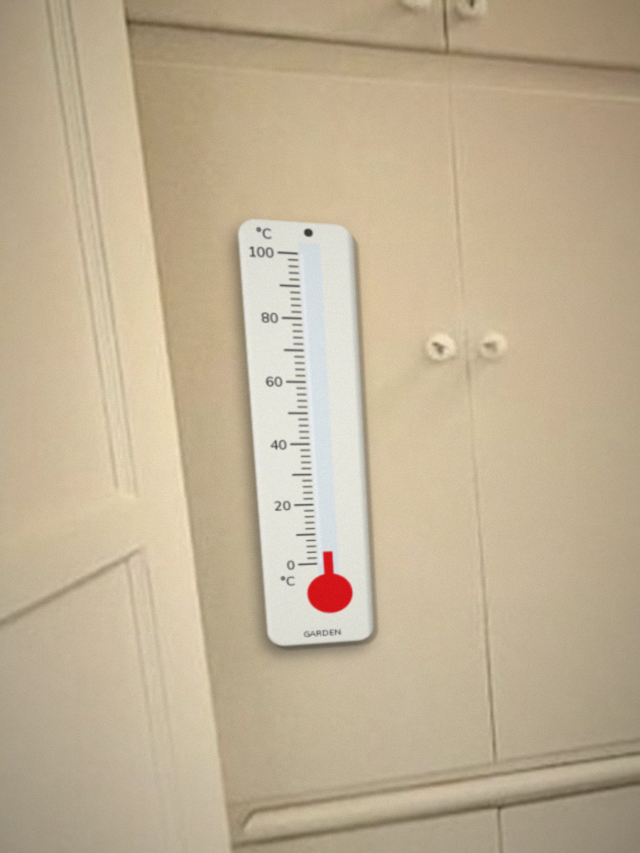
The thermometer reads **4** °C
